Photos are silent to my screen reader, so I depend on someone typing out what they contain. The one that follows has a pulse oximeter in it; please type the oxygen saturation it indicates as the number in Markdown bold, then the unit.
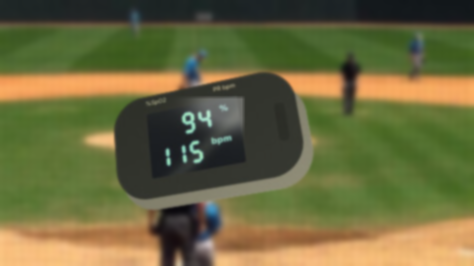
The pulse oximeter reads **94** %
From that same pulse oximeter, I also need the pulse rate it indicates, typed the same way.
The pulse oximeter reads **115** bpm
